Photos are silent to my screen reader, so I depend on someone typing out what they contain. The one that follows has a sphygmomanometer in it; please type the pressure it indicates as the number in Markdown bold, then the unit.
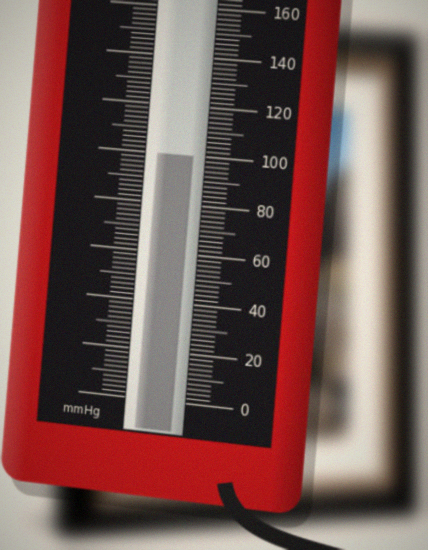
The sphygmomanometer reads **100** mmHg
